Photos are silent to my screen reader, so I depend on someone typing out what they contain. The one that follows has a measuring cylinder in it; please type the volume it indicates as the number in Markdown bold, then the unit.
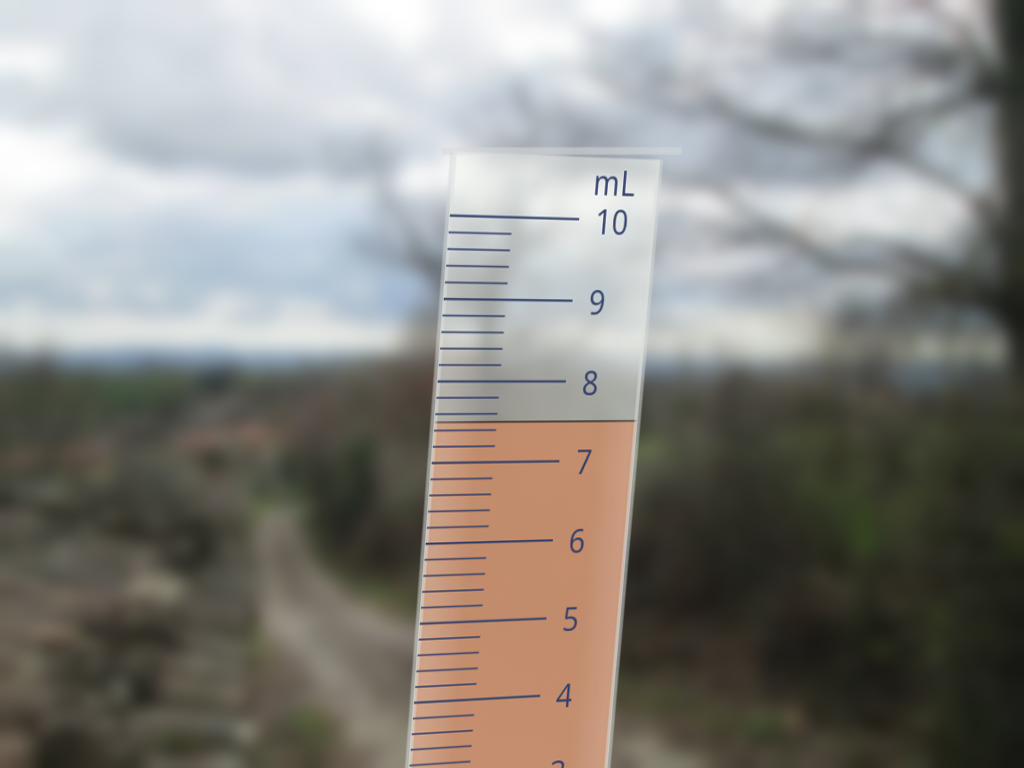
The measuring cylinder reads **7.5** mL
